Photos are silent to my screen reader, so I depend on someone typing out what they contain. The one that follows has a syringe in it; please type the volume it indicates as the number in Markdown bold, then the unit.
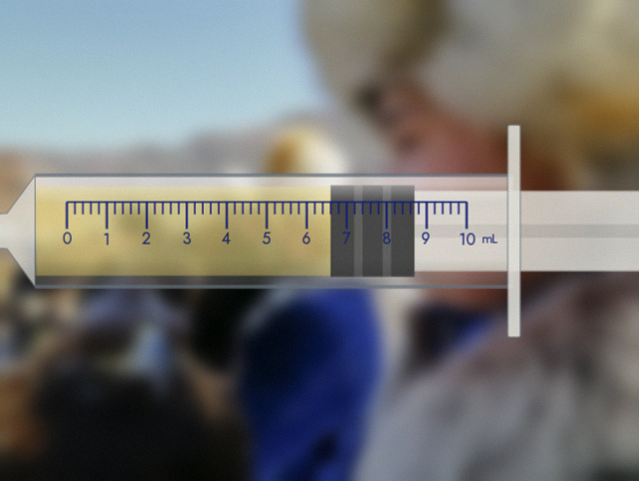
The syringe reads **6.6** mL
